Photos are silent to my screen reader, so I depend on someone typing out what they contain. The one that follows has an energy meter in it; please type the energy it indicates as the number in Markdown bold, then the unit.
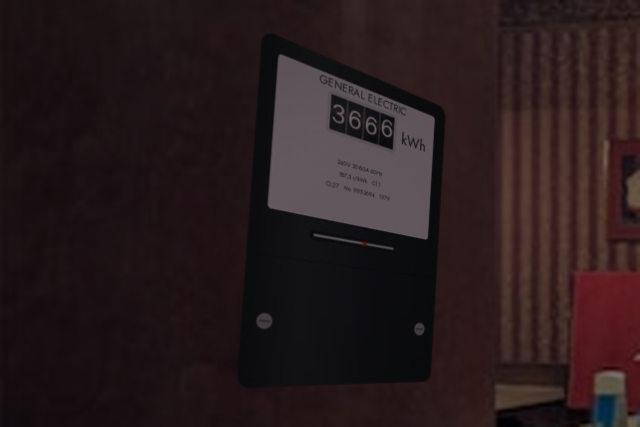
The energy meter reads **3666** kWh
